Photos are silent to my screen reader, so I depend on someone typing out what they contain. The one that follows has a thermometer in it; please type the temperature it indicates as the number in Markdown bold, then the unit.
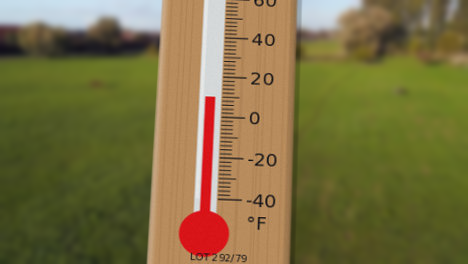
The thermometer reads **10** °F
